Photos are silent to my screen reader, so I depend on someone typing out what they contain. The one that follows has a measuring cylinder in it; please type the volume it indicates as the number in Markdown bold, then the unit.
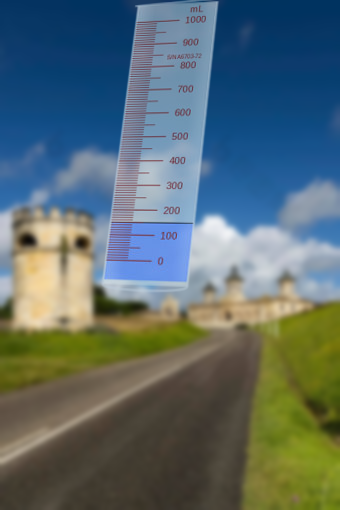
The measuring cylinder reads **150** mL
